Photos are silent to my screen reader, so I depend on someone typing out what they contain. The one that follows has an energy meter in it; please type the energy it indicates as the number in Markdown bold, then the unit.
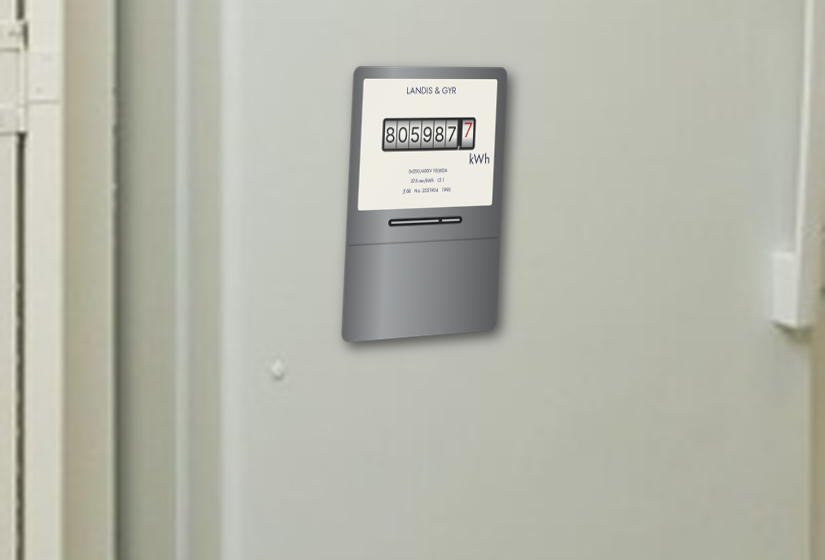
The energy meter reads **805987.7** kWh
